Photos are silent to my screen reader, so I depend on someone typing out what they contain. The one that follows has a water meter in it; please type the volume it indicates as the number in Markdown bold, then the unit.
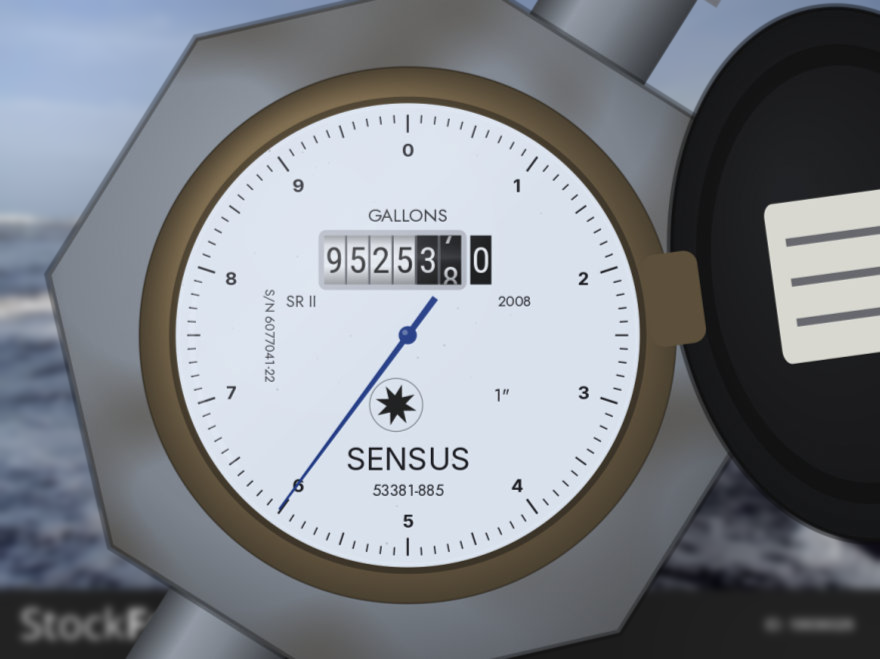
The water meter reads **9525376.0** gal
